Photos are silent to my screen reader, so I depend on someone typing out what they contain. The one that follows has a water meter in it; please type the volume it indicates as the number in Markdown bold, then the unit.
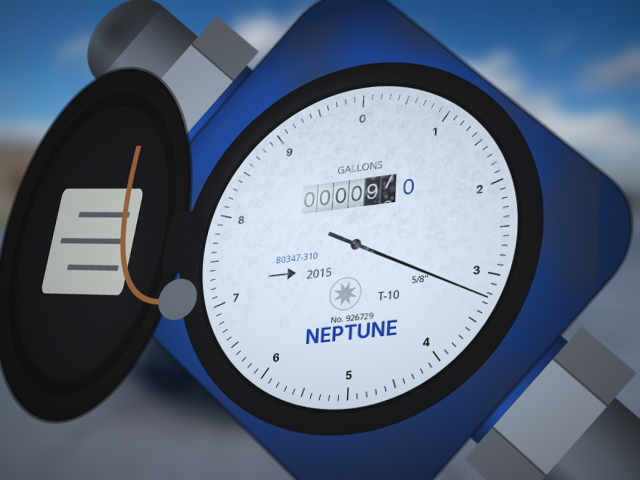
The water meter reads **973.2** gal
